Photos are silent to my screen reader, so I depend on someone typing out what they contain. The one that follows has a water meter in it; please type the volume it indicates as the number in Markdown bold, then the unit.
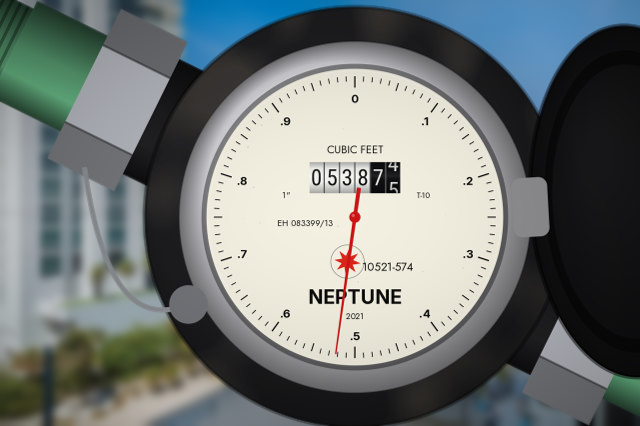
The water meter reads **53874.52** ft³
